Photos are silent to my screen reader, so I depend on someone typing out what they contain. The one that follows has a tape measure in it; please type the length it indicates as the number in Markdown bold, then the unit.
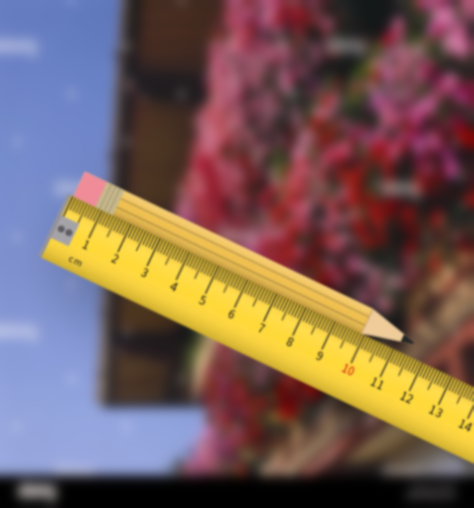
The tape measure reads **11.5** cm
